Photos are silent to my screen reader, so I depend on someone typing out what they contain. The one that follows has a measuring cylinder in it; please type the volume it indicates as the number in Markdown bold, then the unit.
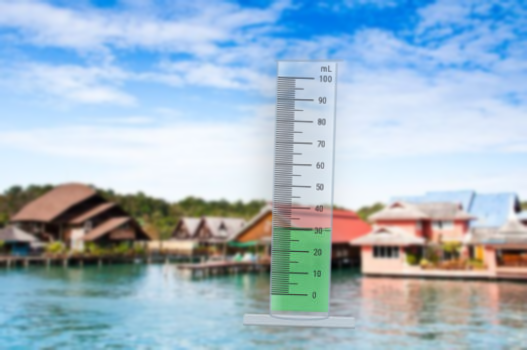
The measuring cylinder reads **30** mL
